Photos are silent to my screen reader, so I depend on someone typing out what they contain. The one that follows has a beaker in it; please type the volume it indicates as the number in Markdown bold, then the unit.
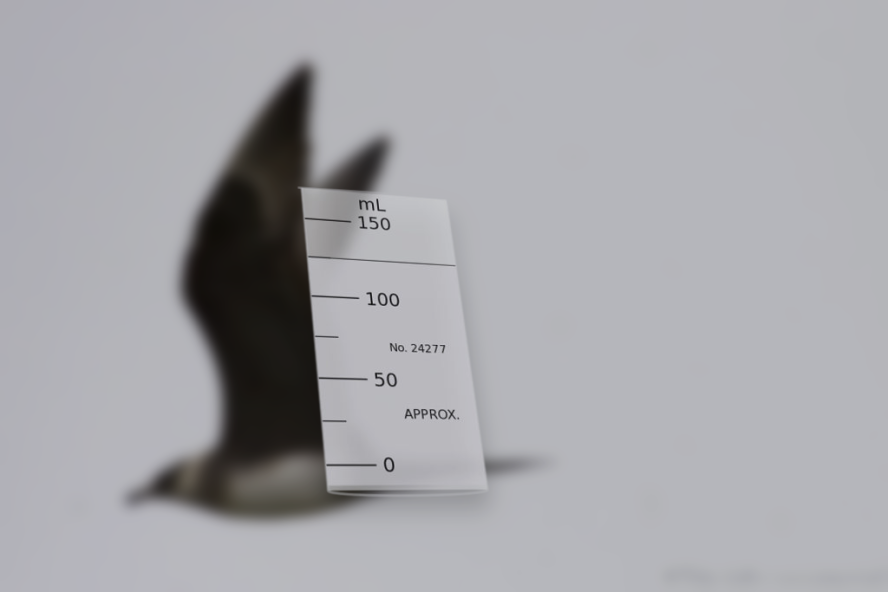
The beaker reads **125** mL
